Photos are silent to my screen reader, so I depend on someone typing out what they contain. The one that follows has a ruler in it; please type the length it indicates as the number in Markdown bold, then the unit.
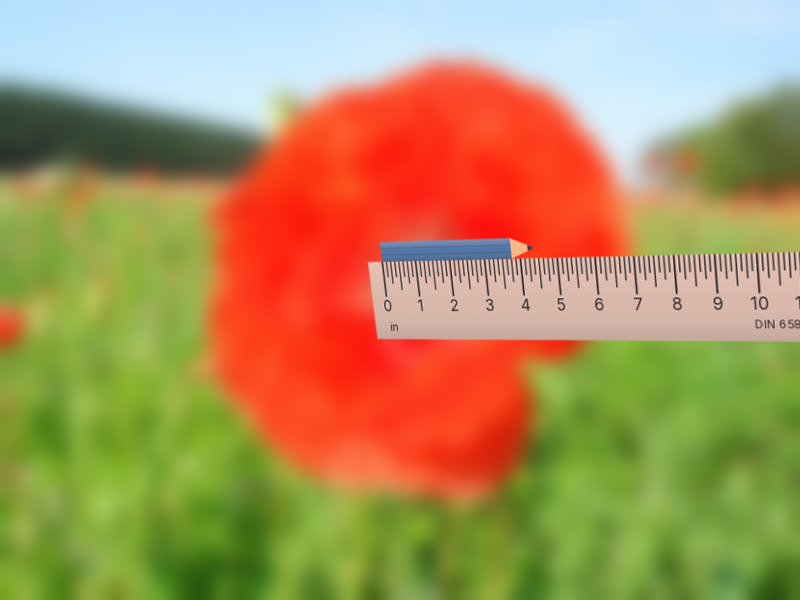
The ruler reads **4.375** in
